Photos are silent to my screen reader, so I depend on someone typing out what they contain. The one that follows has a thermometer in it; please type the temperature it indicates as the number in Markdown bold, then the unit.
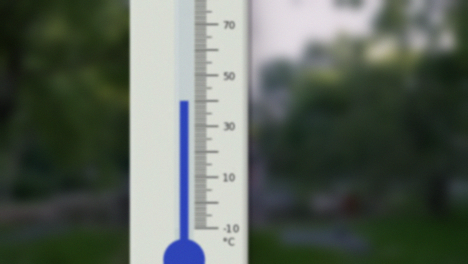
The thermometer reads **40** °C
